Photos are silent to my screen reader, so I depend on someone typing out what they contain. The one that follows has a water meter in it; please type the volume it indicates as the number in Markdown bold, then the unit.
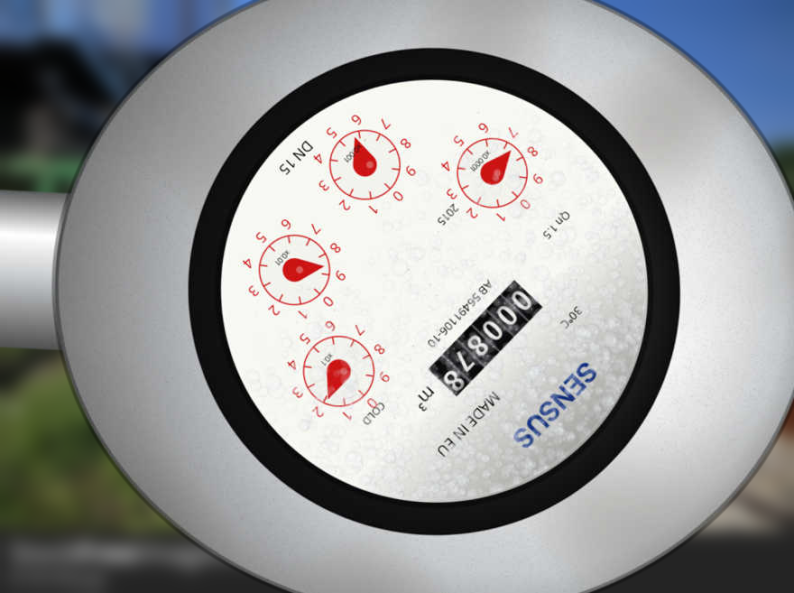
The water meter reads **878.1857** m³
